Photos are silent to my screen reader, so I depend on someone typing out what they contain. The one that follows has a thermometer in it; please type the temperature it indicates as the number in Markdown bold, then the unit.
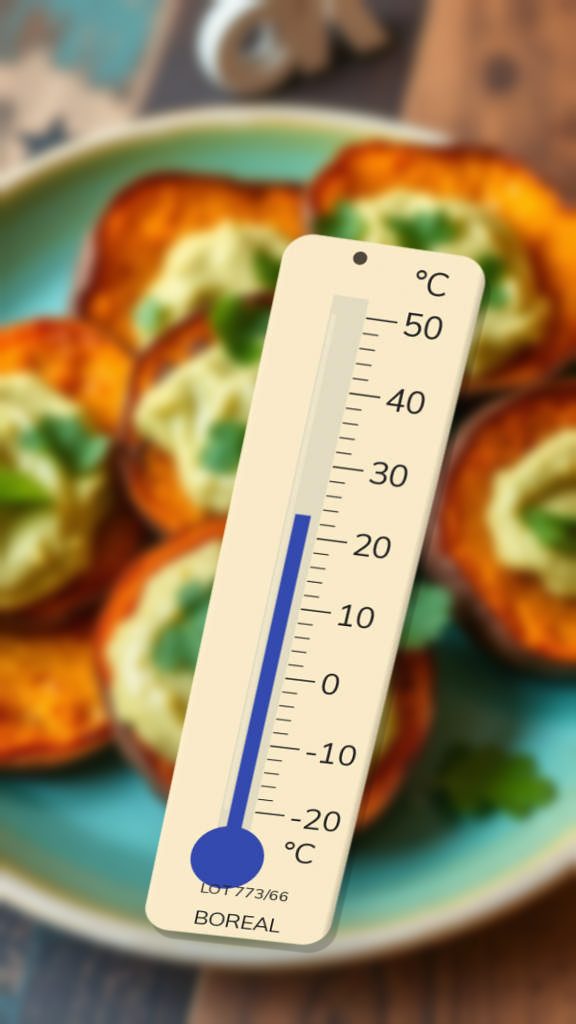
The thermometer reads **23** °C
